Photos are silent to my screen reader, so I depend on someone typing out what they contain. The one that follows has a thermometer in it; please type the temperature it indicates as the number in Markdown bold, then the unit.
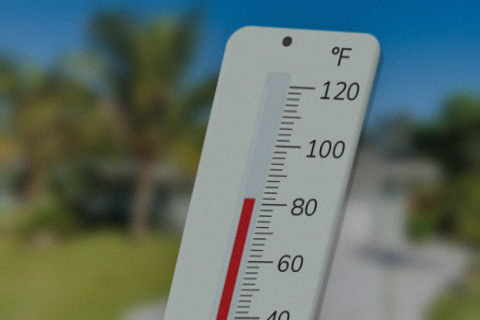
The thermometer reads **82** °F
